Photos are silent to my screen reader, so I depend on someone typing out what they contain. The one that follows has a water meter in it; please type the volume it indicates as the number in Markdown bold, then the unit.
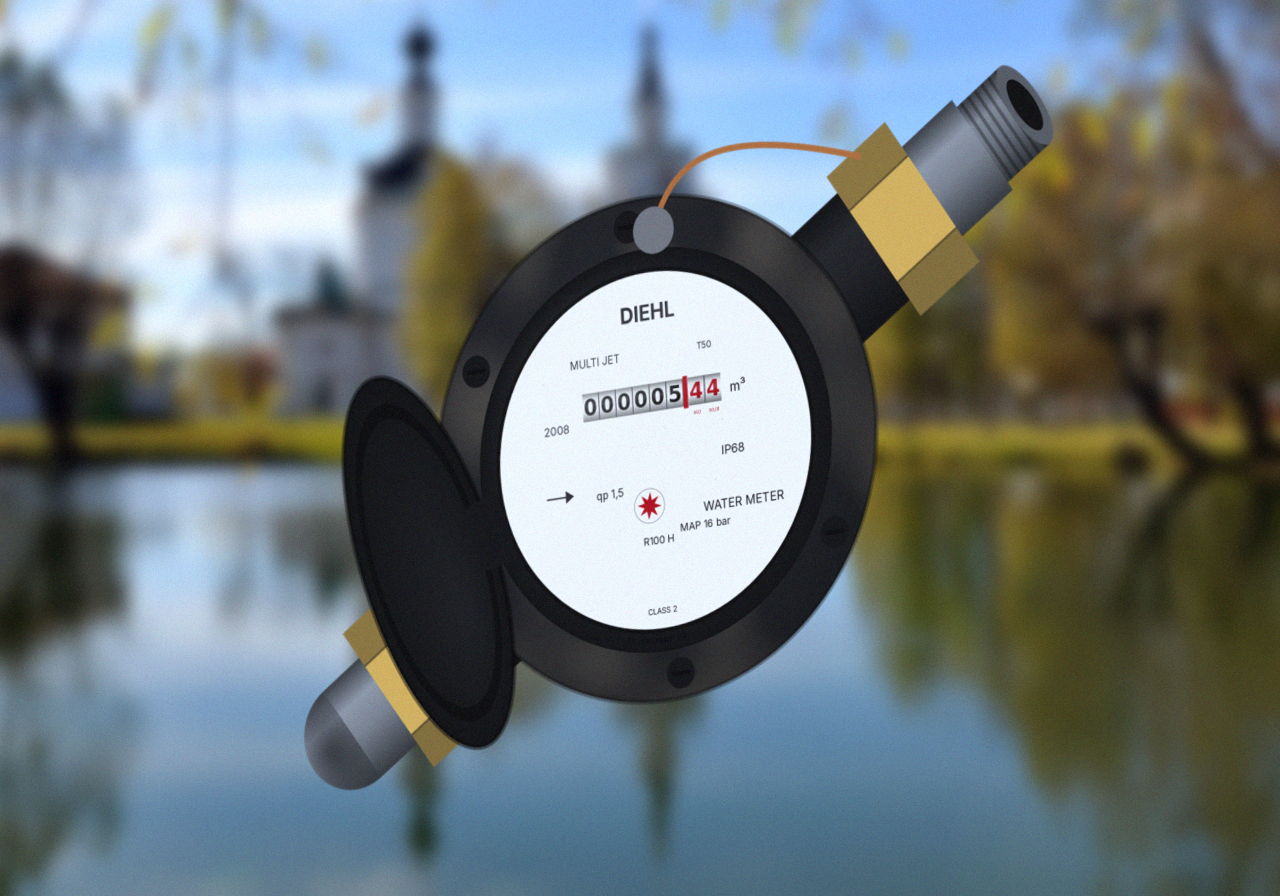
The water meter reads **5.44** m³
